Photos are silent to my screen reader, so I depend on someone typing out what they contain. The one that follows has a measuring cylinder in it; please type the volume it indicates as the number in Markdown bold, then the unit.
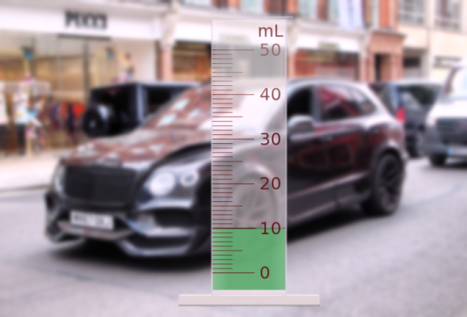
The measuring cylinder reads **10** mL
